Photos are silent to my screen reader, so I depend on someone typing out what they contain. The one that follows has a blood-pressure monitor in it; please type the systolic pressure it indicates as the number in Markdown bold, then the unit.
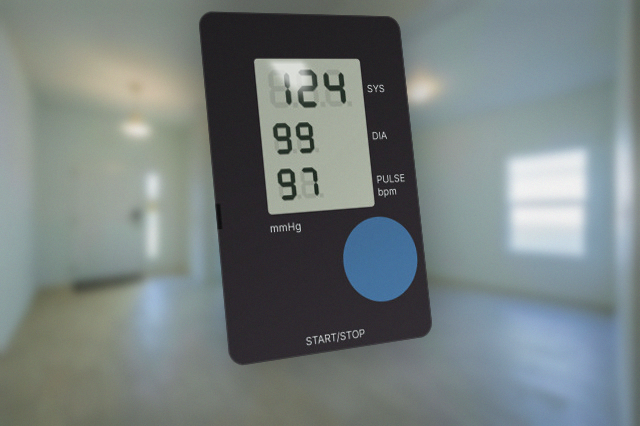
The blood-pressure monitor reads **124** mmHg
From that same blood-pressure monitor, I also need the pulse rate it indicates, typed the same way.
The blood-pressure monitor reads **97** bpm
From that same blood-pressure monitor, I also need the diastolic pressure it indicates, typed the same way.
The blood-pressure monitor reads **99** mmHg
